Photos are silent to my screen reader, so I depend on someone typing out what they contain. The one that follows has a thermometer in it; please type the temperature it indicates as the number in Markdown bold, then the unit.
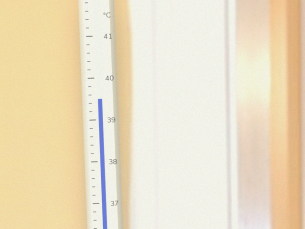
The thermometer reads **39.5** °C
